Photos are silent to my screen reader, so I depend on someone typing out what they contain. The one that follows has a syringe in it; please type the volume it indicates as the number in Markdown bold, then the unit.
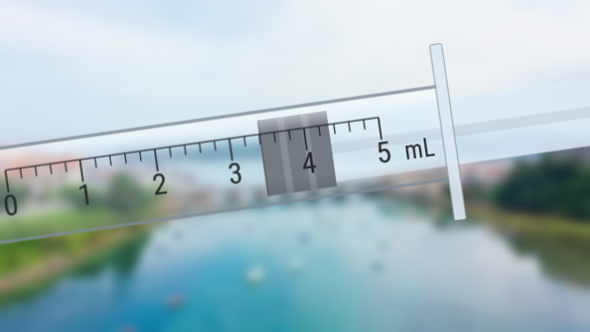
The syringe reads **3.4** mL
